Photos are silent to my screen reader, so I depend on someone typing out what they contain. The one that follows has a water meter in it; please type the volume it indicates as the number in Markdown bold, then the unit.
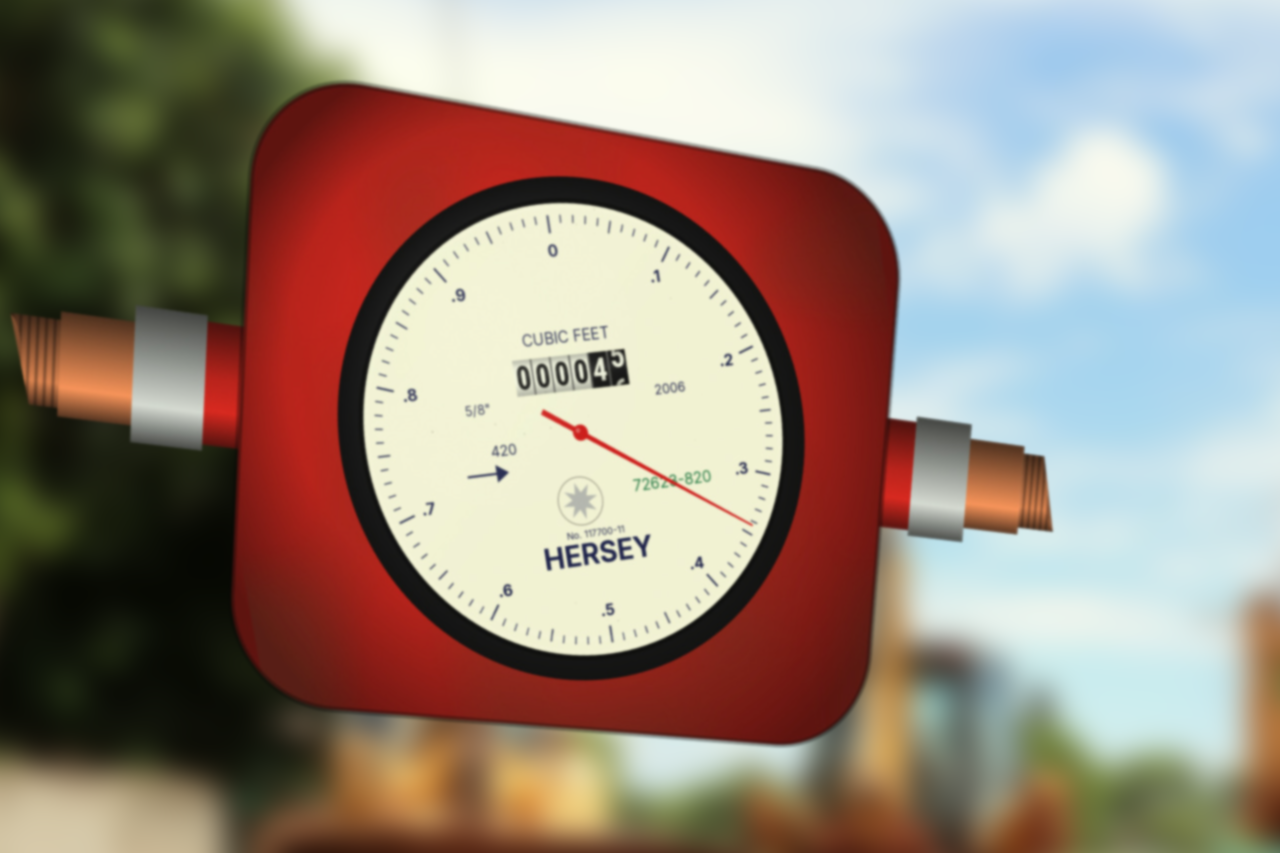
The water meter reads **45.34** ft³
